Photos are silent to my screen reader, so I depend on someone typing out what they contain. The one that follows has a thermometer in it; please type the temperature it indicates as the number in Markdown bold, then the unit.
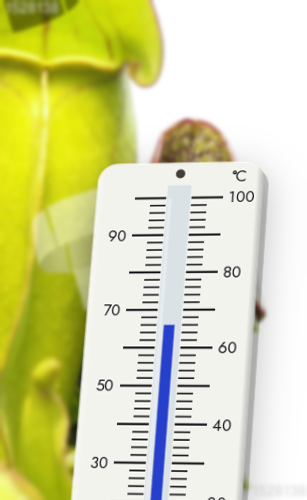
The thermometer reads **66** °C
